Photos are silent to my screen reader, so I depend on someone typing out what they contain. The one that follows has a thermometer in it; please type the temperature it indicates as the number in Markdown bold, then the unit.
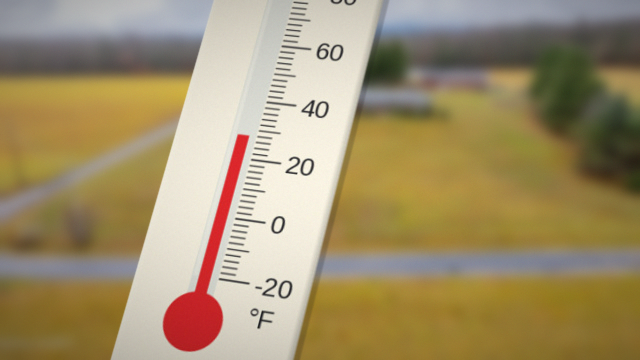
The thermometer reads **28** °F
